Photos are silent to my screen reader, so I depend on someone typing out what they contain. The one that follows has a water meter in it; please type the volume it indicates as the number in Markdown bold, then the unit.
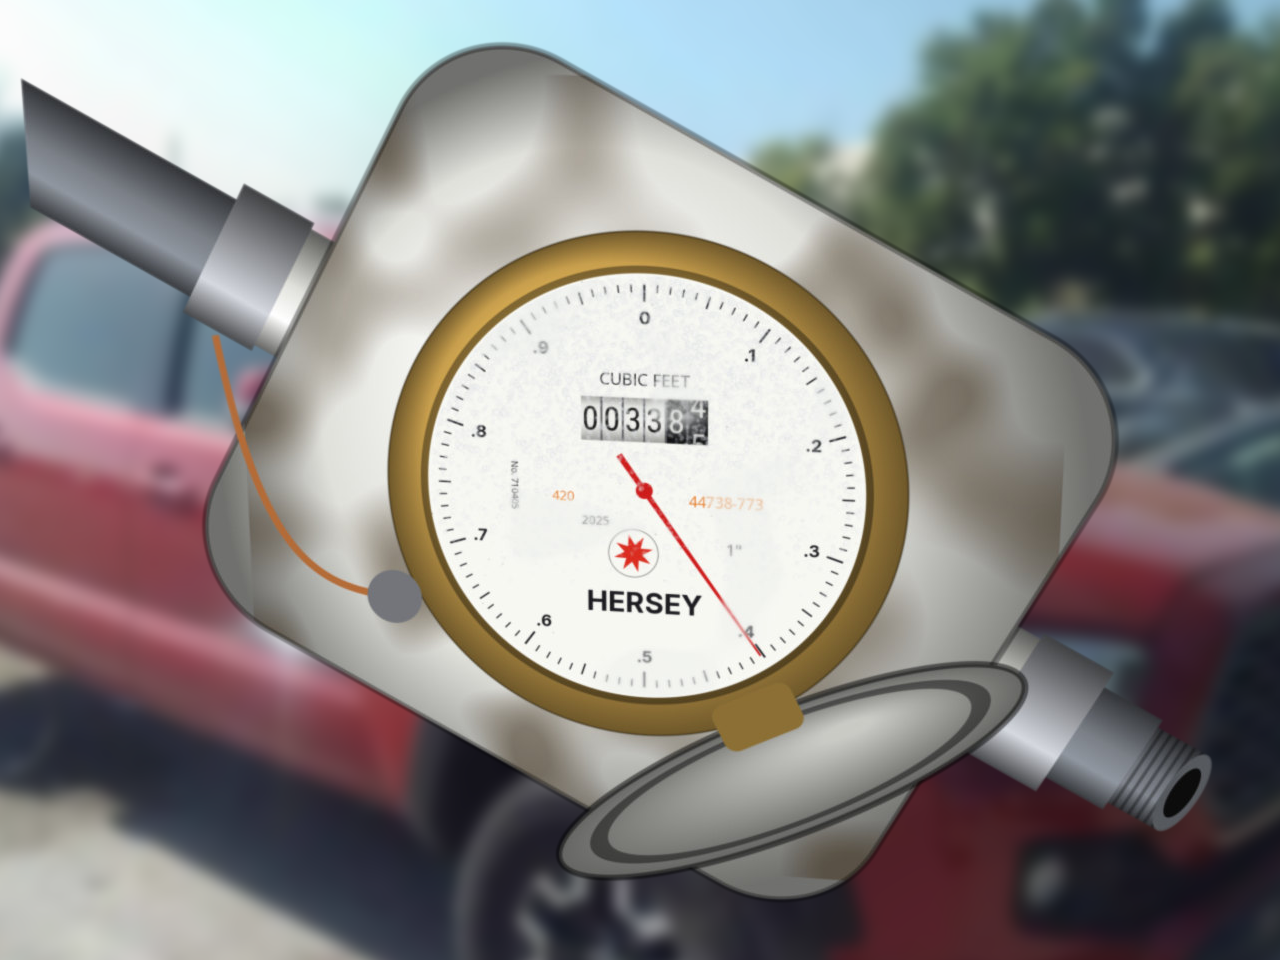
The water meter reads **3384.40** ft³
